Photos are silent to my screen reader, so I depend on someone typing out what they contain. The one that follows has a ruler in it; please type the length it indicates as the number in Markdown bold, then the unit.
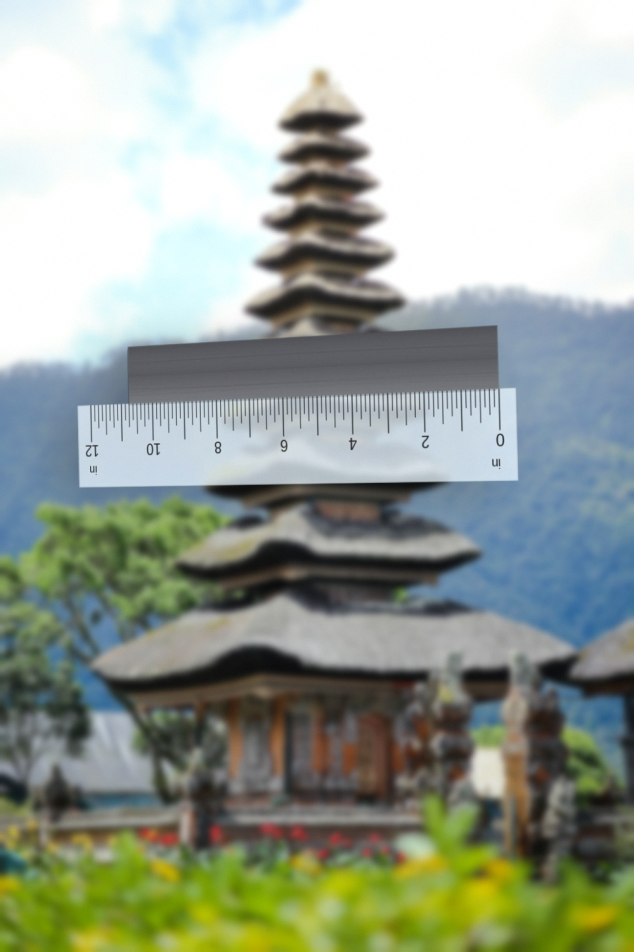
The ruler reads **10.75** in
